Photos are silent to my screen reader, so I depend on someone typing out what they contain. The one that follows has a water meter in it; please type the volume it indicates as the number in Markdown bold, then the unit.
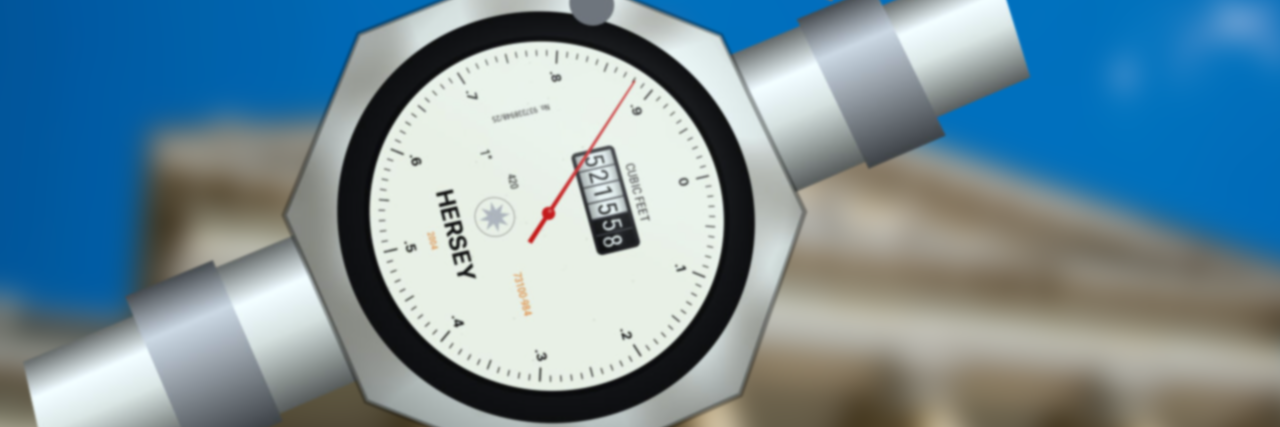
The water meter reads **521557.88** ft³
